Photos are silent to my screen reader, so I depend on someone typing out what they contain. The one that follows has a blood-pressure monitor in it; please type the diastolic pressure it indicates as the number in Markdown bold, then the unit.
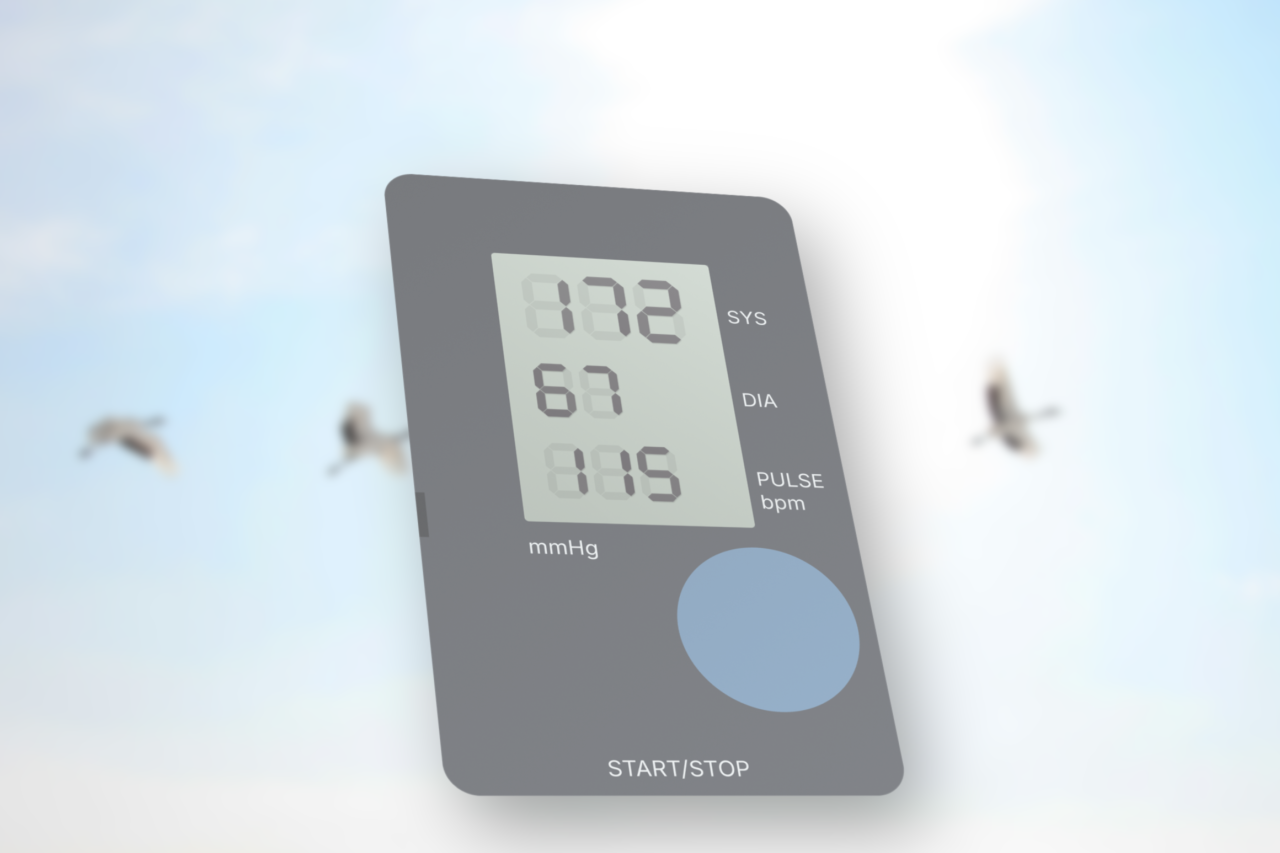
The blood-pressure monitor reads **67** mmHg
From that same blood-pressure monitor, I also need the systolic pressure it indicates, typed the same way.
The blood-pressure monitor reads **172** mmHg
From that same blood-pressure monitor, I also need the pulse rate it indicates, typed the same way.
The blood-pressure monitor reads **115** bpm
